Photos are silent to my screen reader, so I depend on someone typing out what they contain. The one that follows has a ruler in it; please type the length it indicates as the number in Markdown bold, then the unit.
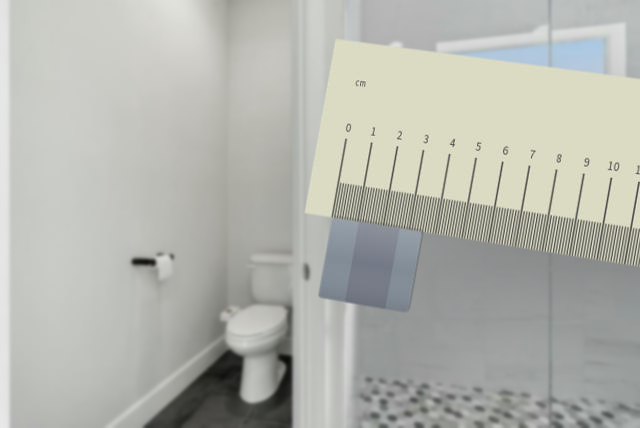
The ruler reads **3.5** cm
